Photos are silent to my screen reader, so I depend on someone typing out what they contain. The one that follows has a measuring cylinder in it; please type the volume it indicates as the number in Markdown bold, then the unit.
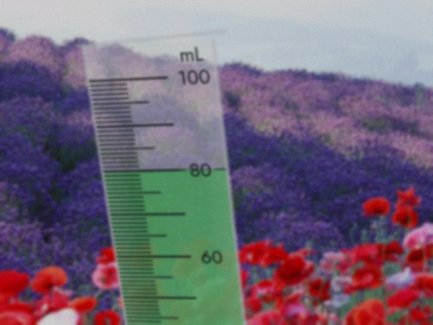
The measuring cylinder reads **80** mL
